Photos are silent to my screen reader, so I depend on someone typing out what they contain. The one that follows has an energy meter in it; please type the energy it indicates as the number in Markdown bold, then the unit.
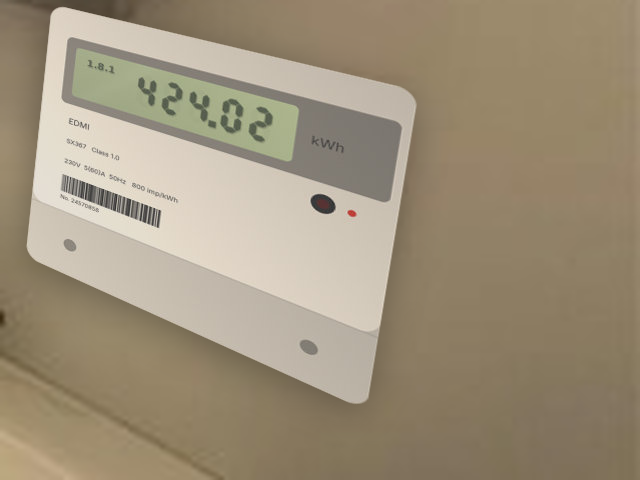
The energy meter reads **424.02** kWh
